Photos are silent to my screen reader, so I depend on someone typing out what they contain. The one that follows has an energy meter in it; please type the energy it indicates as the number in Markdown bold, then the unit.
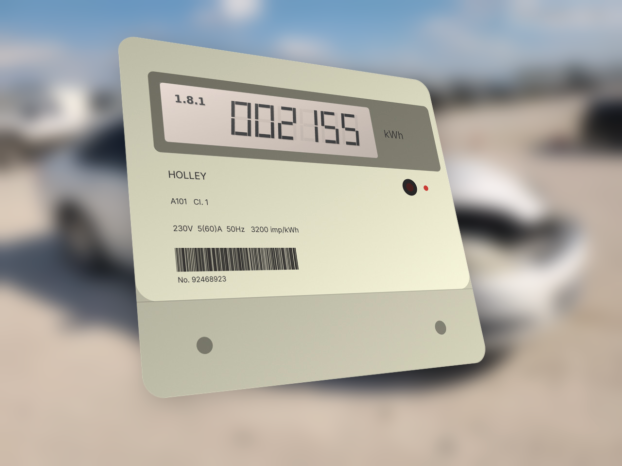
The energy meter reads **2155** kWh
